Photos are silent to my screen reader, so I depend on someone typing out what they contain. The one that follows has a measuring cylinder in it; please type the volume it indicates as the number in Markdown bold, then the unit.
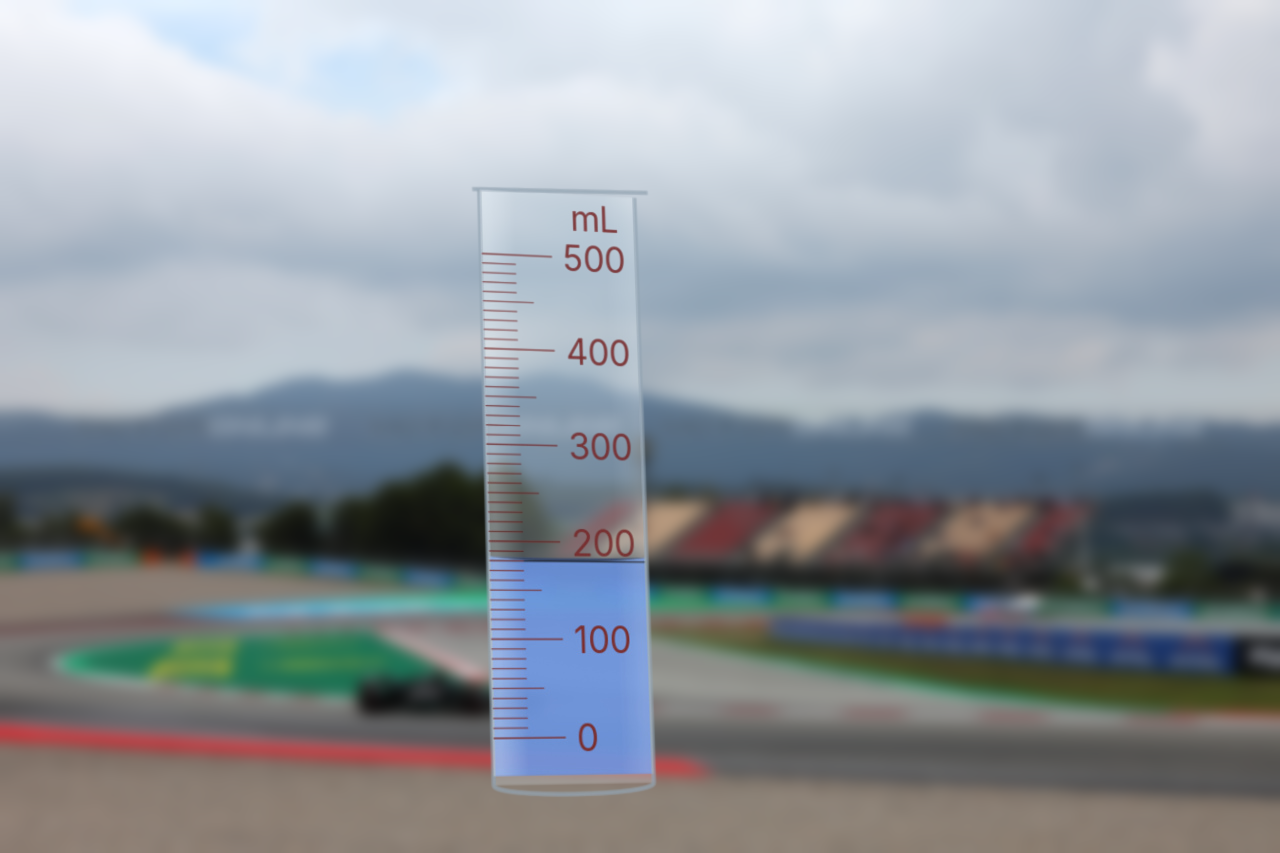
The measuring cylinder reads **180** mL
